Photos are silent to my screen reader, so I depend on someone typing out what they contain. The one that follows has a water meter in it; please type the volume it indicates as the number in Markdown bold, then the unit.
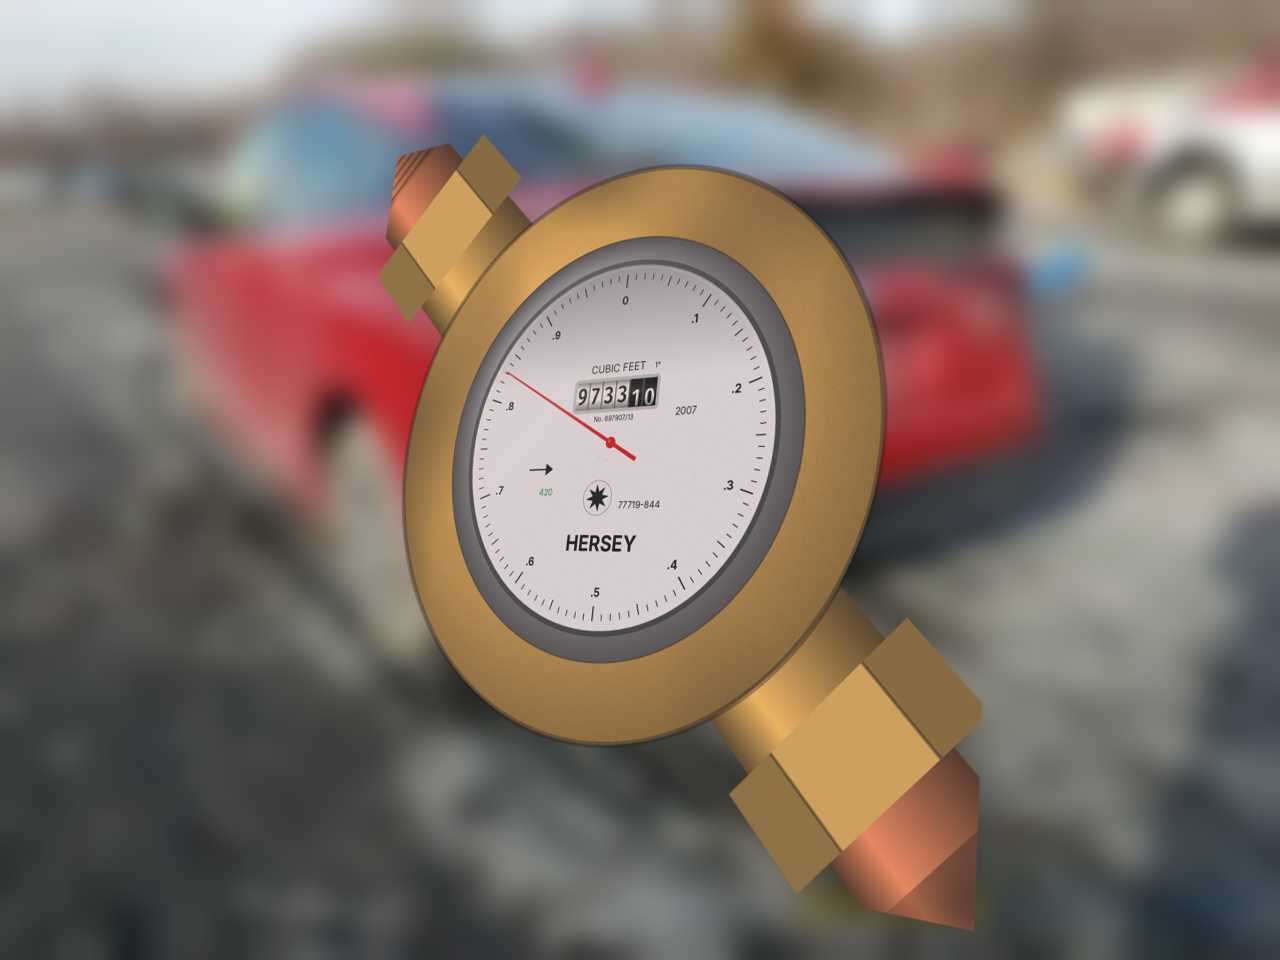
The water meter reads **973309.83** ft³
